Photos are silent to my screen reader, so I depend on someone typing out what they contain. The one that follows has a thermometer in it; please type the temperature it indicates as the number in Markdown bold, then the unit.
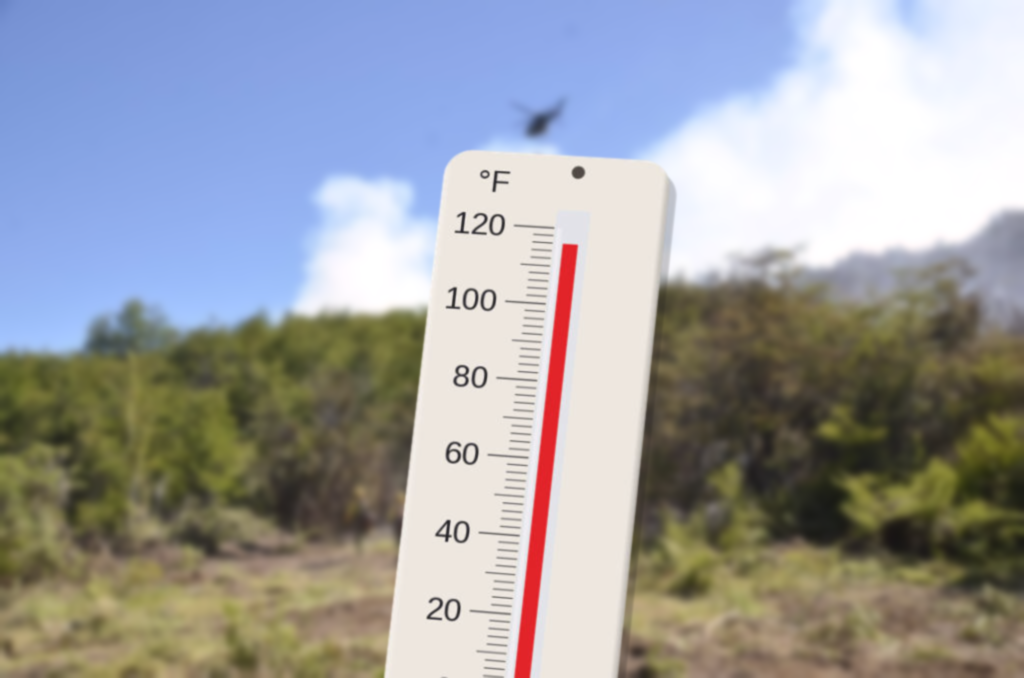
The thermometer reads **116** °F
